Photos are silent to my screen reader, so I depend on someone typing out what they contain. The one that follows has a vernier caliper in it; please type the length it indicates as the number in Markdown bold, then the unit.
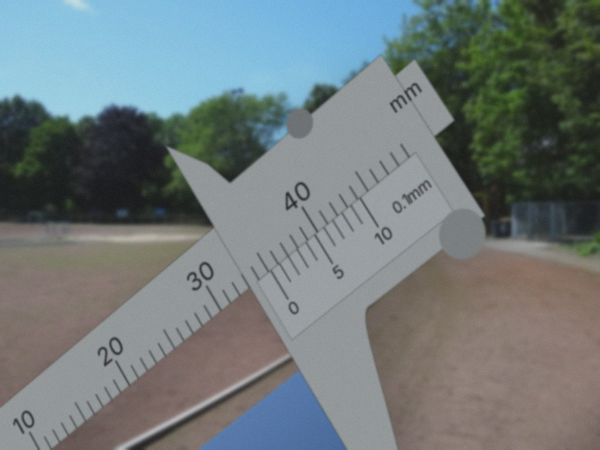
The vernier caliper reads **35.2** mm
